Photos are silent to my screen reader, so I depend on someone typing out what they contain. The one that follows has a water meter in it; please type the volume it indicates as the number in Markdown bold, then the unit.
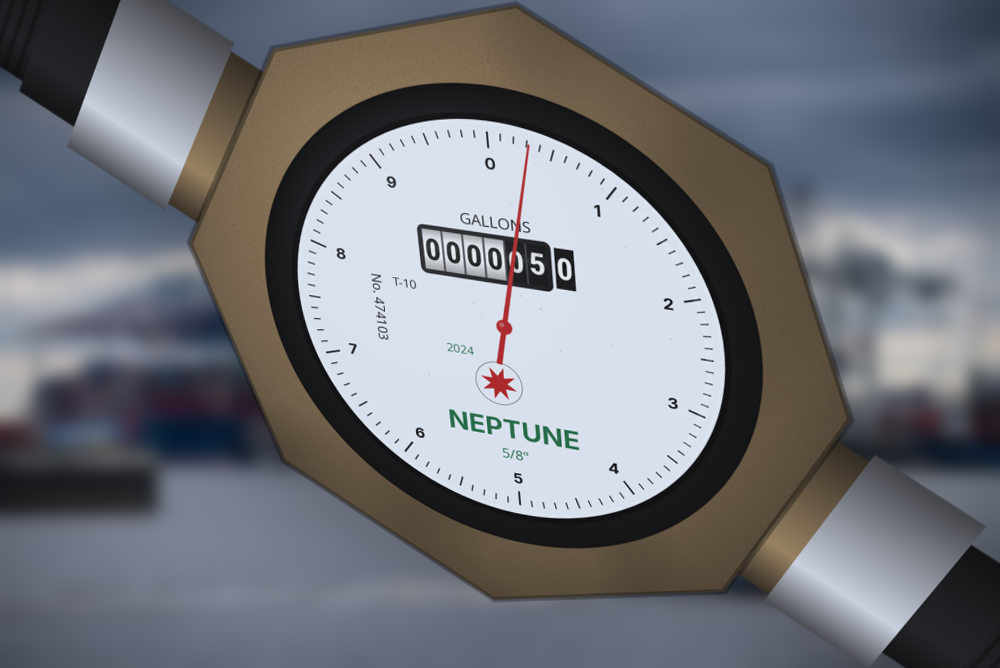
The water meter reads **50.3** gal
